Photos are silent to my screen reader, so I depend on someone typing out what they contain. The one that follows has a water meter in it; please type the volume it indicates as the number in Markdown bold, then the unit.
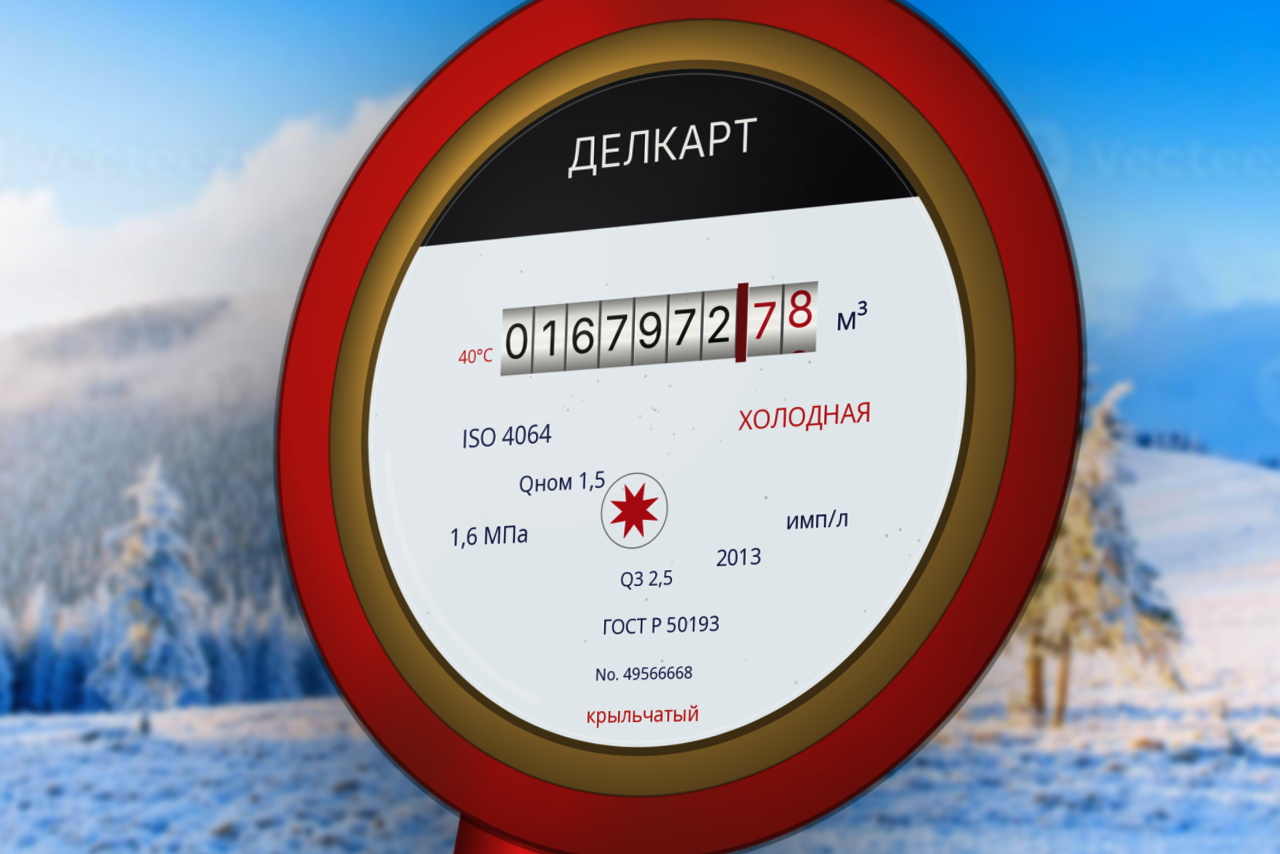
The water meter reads **167972.78** m³
